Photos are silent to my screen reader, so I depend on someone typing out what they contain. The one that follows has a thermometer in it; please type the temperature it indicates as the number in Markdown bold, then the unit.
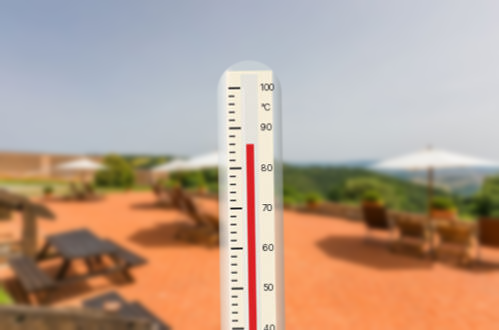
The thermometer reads **86** °C
